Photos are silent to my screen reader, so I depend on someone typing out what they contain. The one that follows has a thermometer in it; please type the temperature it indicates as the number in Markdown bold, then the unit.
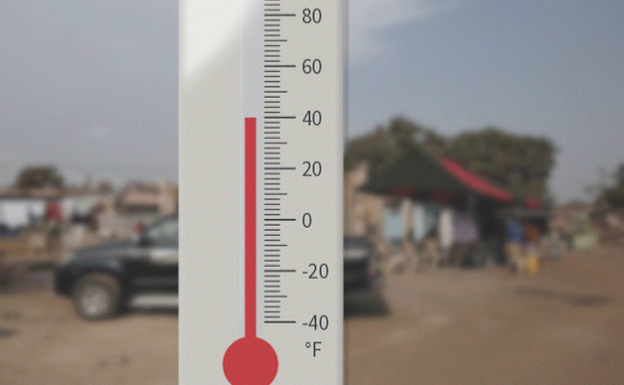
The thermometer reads **40** °F
